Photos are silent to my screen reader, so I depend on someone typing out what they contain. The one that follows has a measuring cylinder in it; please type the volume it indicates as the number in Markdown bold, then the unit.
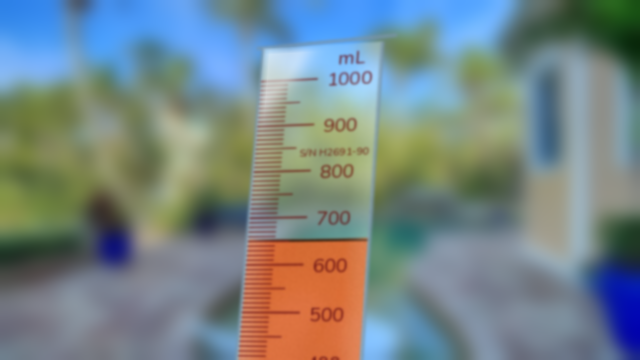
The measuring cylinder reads **650** mL
